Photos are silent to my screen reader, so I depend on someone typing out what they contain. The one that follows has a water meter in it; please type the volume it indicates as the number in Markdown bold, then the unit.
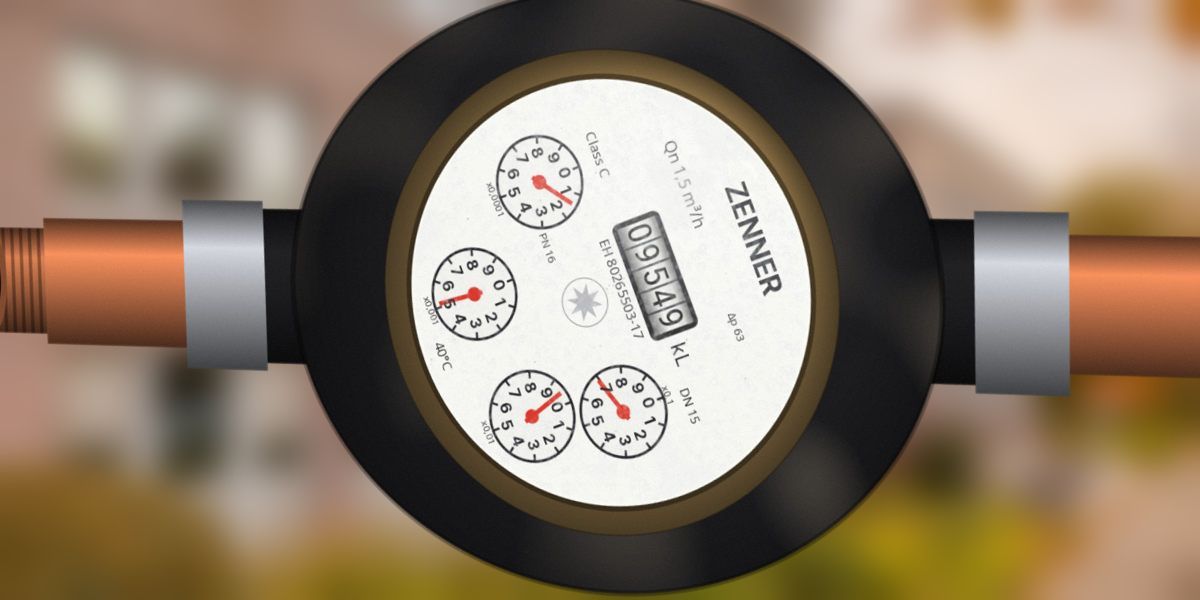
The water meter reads **9549.6951** kL
